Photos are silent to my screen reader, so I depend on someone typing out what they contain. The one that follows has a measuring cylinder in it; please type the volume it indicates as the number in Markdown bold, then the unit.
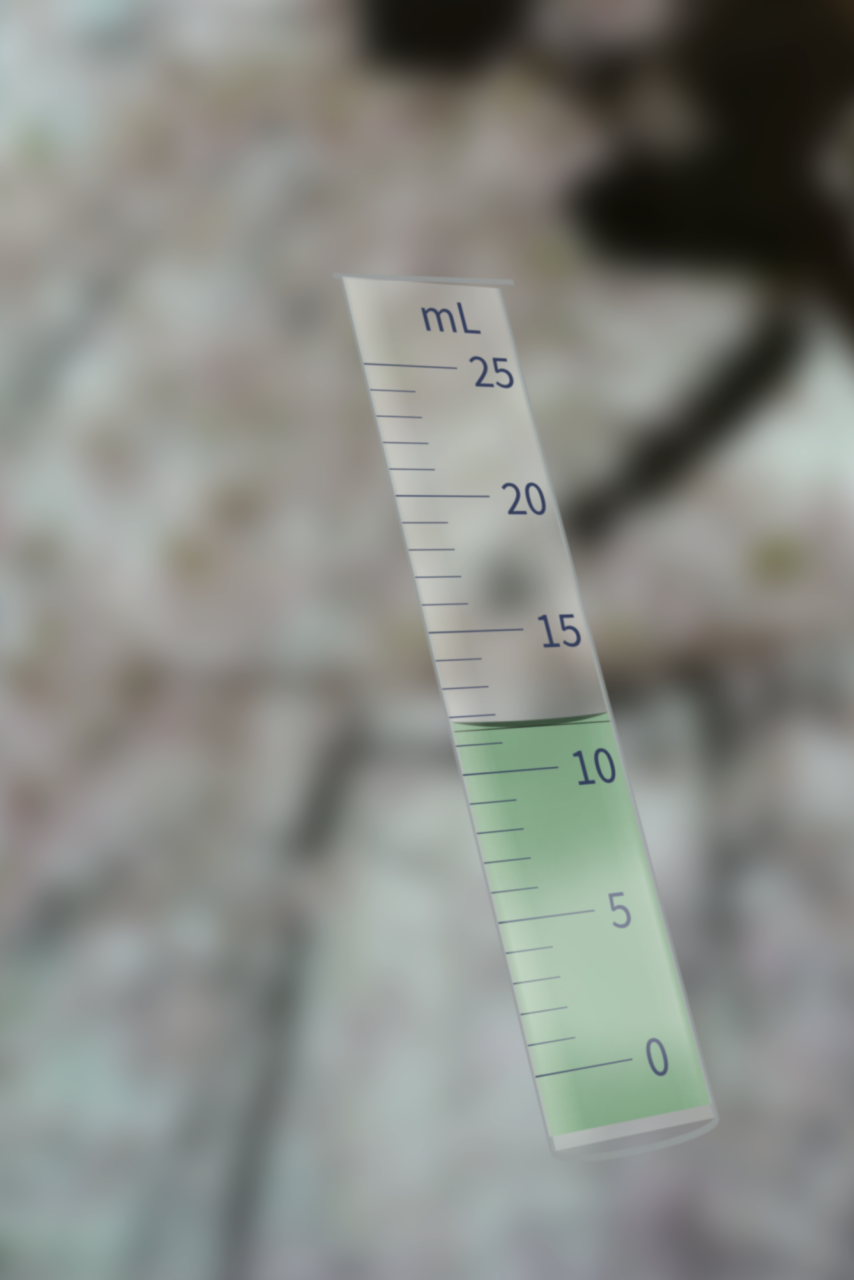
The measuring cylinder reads **11.5** mL
